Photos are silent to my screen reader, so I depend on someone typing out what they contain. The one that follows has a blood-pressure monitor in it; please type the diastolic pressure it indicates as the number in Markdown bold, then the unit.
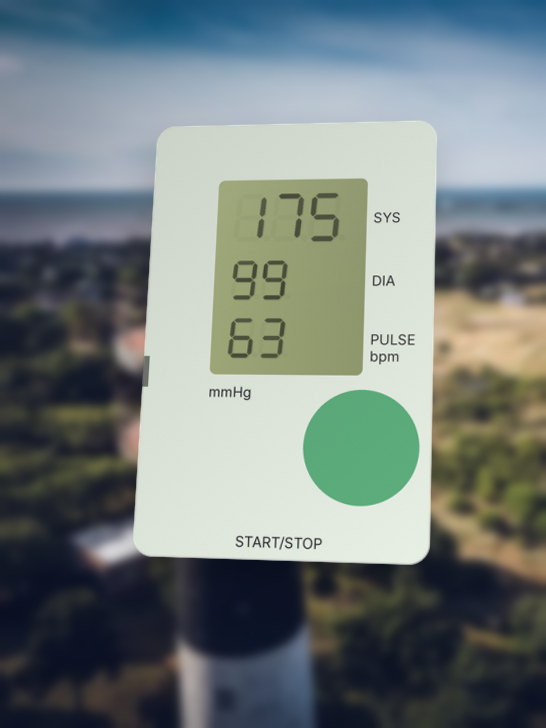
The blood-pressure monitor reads **99** mmHg
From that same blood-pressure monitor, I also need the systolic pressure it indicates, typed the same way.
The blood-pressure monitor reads **175** mmHg
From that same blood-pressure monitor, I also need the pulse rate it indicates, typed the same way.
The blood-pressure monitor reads **63** bpm
